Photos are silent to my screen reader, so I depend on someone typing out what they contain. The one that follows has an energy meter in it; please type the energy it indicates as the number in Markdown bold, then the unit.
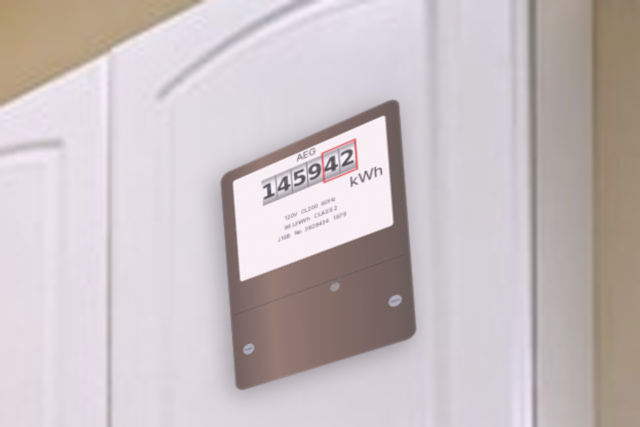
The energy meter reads **1459.42** kWh
